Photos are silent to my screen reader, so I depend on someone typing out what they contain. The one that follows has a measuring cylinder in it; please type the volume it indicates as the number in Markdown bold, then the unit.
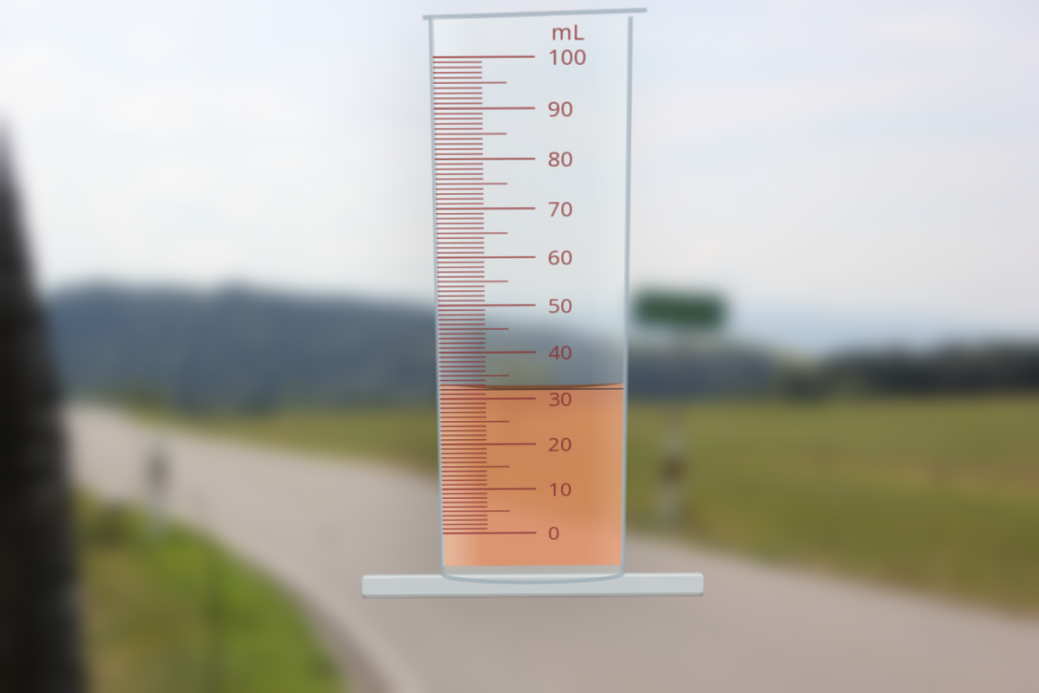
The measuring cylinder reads **32** mL
